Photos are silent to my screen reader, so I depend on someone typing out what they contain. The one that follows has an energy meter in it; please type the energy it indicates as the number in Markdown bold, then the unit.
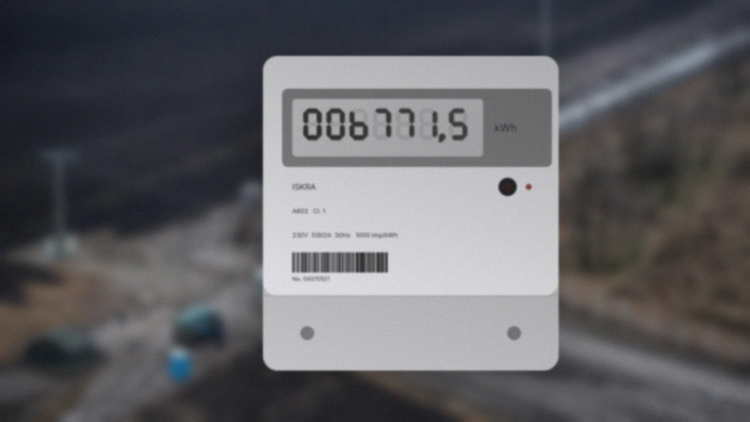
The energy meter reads **6771.5** kWh
